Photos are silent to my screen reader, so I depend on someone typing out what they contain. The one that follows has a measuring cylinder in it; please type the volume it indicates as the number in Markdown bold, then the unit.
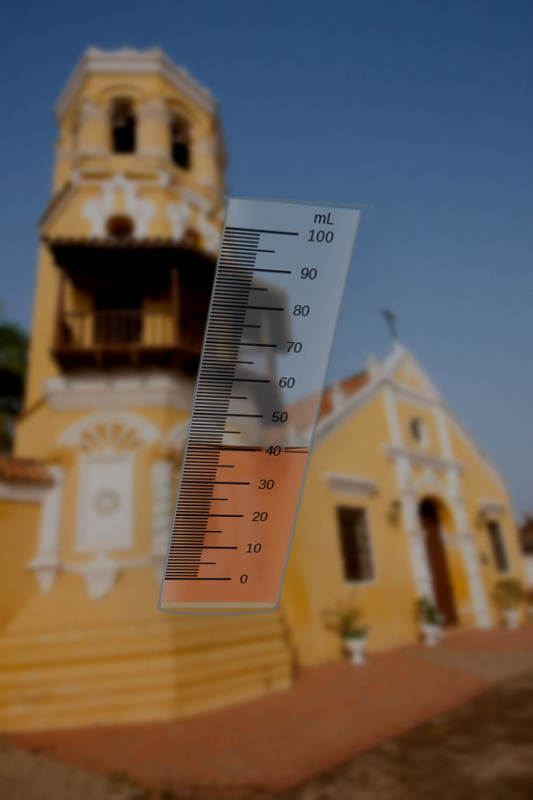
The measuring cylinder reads **40** mL
